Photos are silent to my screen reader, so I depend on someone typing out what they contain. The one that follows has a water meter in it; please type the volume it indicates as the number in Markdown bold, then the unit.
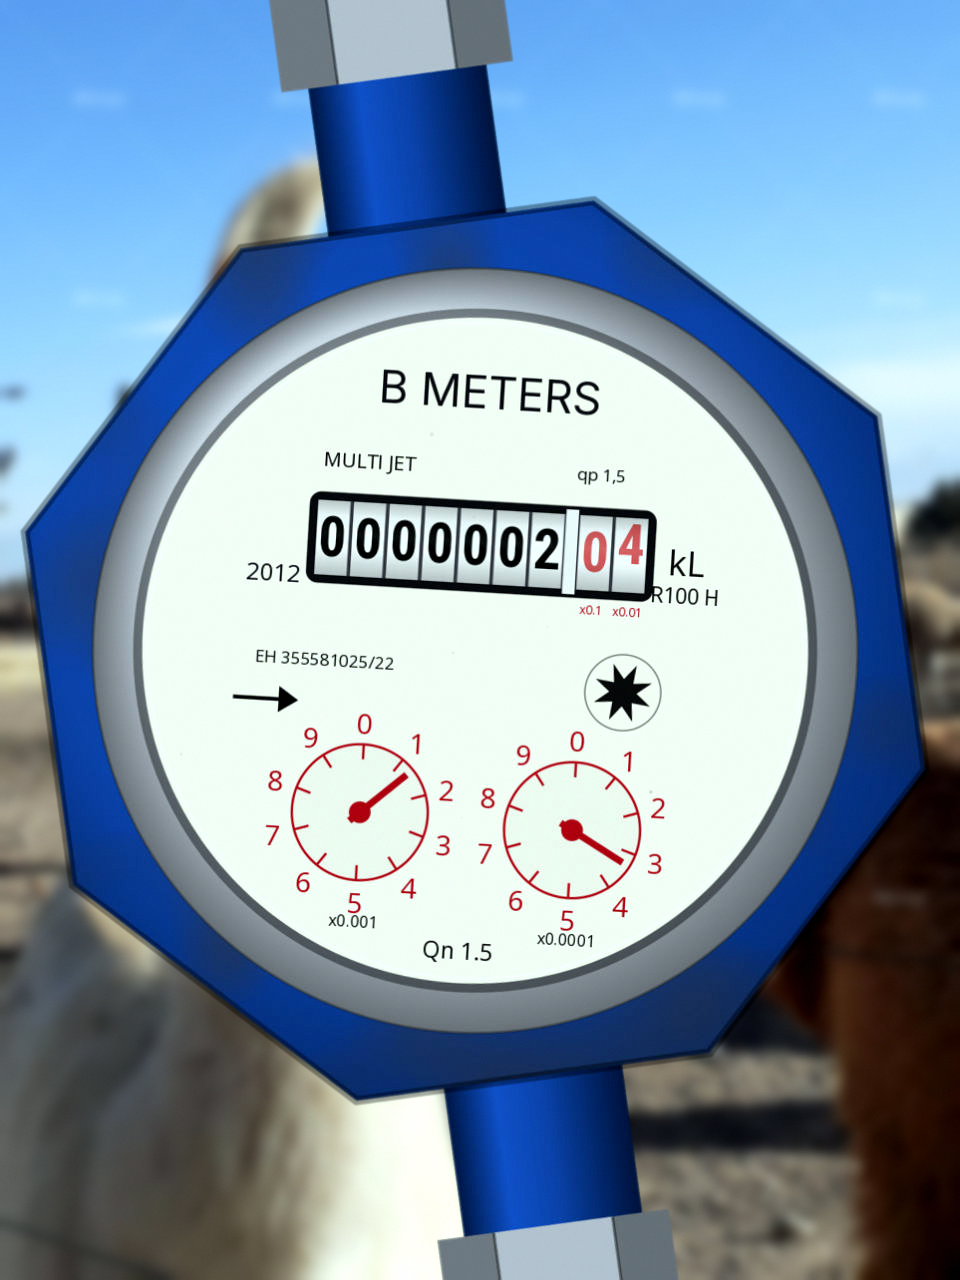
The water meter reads **2.0413** kL
